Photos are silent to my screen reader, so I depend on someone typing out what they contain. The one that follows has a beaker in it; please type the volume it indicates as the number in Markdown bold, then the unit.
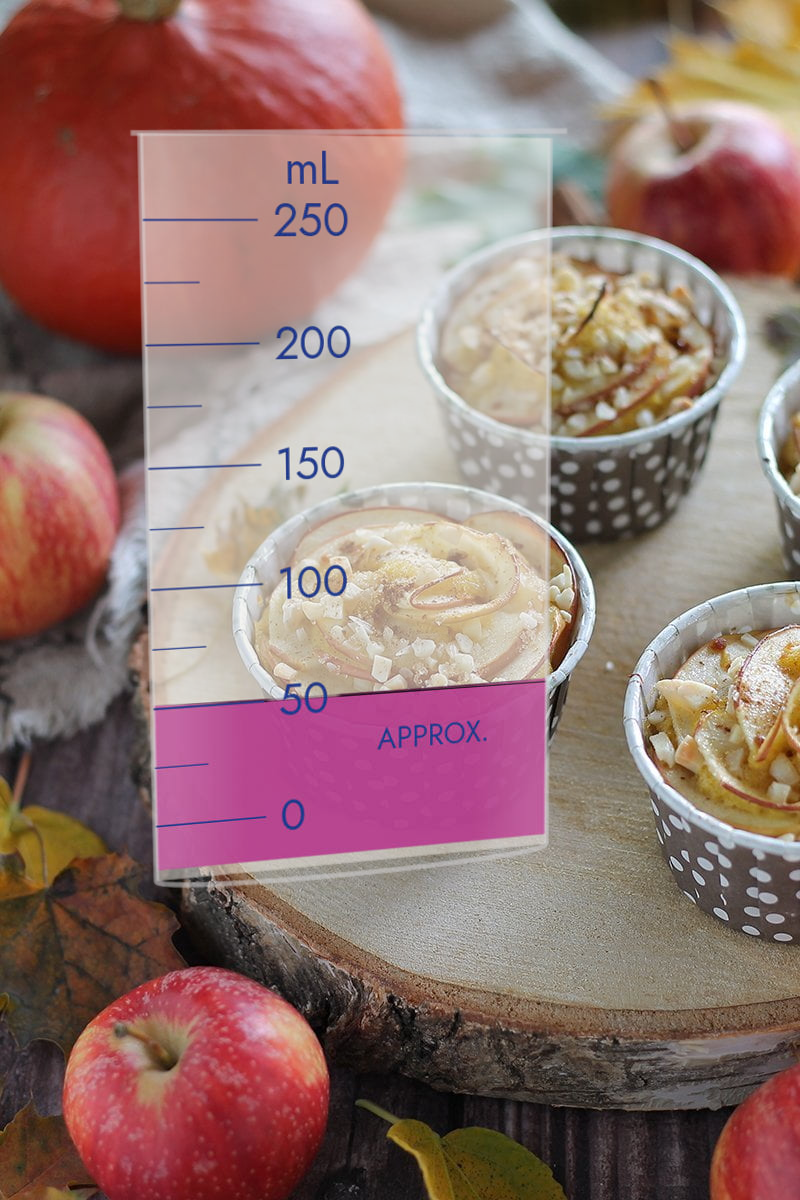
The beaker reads **50** mL
